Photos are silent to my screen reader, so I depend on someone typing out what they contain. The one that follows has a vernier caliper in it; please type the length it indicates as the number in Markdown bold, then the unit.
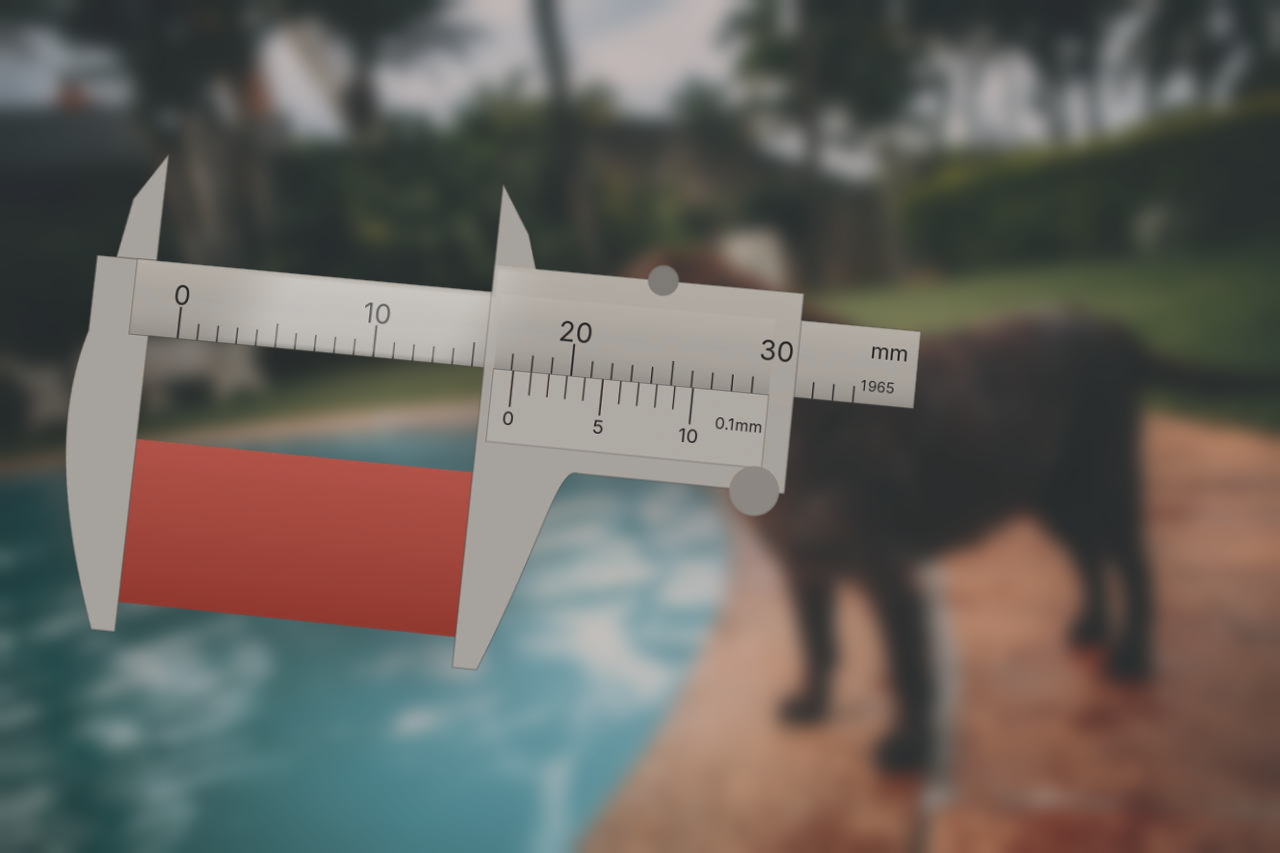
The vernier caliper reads **17.1** mm
